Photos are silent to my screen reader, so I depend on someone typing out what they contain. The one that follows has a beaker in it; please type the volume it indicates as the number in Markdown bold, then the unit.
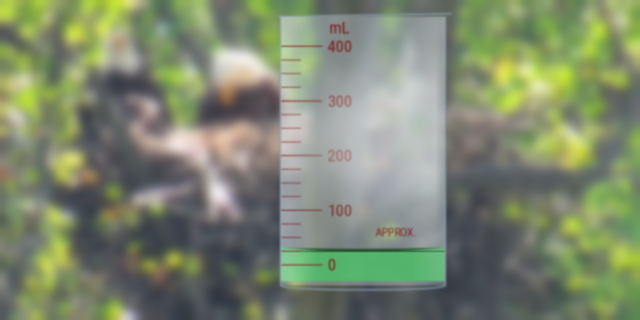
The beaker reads **25** mL
